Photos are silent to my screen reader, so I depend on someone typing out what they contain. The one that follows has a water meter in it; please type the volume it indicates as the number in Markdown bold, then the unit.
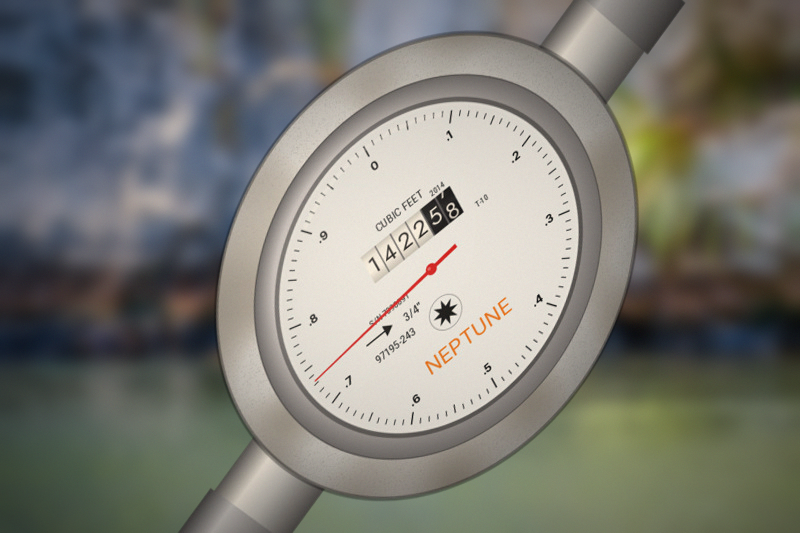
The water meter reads **142257.73** ft³
